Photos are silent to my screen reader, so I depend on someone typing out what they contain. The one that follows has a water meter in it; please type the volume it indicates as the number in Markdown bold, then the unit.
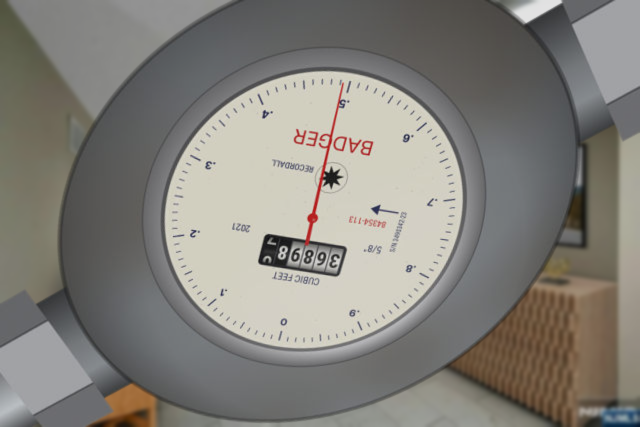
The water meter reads **368986.49** ft³
